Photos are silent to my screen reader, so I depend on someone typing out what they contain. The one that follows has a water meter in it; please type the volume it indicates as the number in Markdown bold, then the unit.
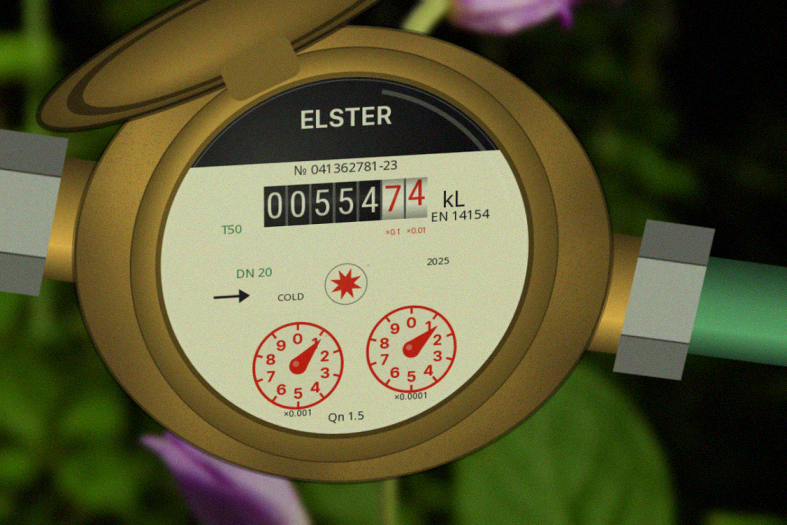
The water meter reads **554.7411** kL
